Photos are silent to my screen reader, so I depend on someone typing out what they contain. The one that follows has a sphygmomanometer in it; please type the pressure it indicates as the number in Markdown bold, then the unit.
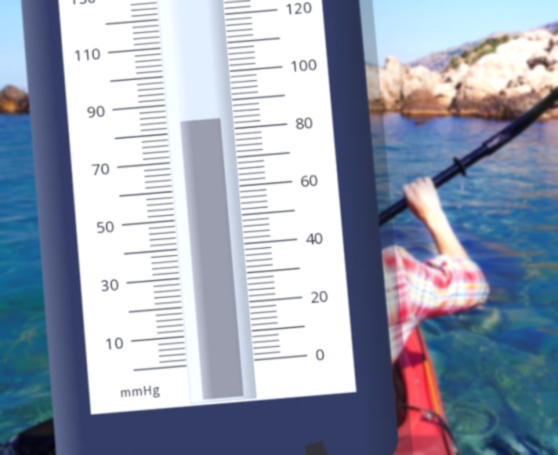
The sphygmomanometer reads **84** mmHg
